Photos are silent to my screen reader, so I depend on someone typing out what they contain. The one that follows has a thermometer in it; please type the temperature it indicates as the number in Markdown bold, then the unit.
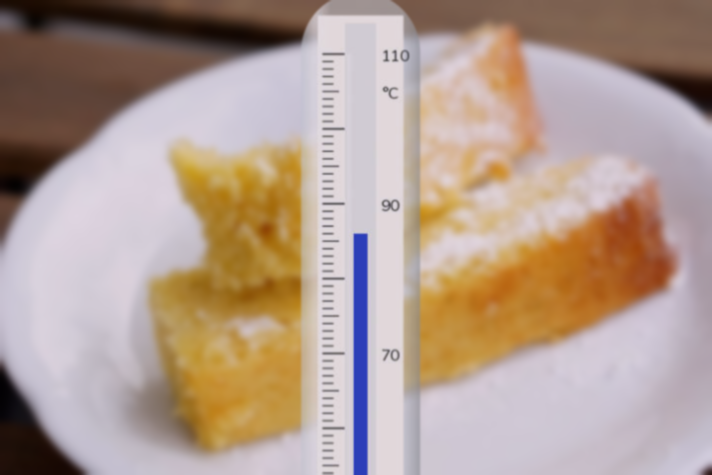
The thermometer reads **86** °C
